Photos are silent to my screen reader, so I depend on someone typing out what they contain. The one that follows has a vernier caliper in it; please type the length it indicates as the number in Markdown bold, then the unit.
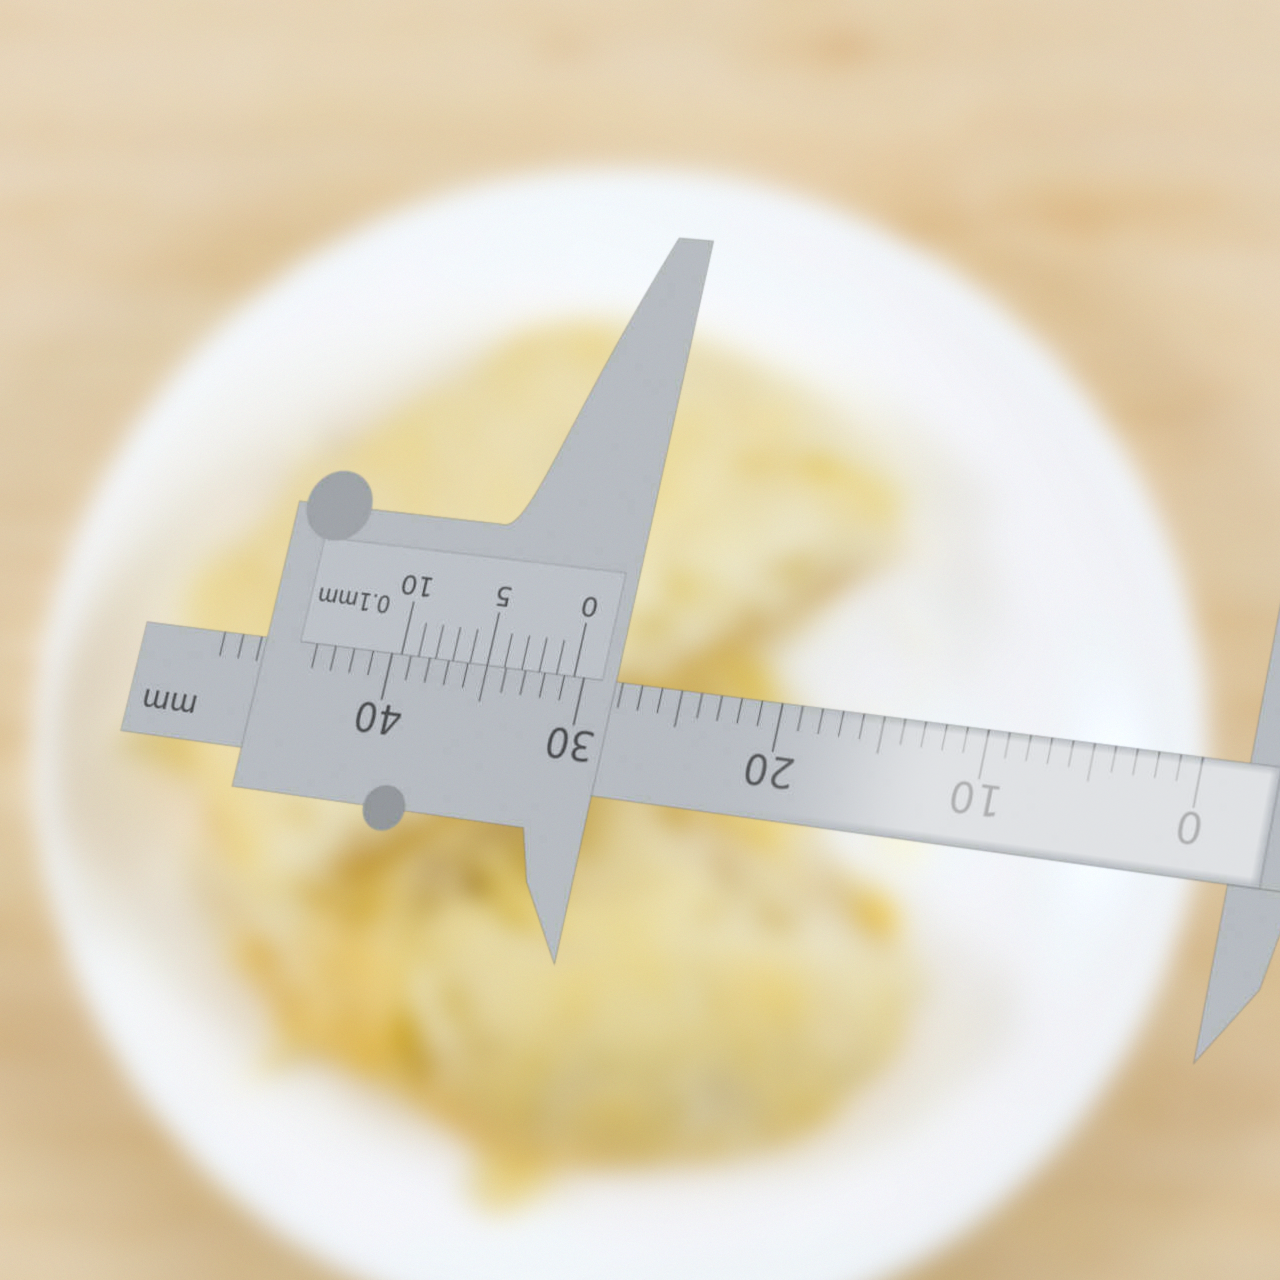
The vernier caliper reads **30.5** mm
